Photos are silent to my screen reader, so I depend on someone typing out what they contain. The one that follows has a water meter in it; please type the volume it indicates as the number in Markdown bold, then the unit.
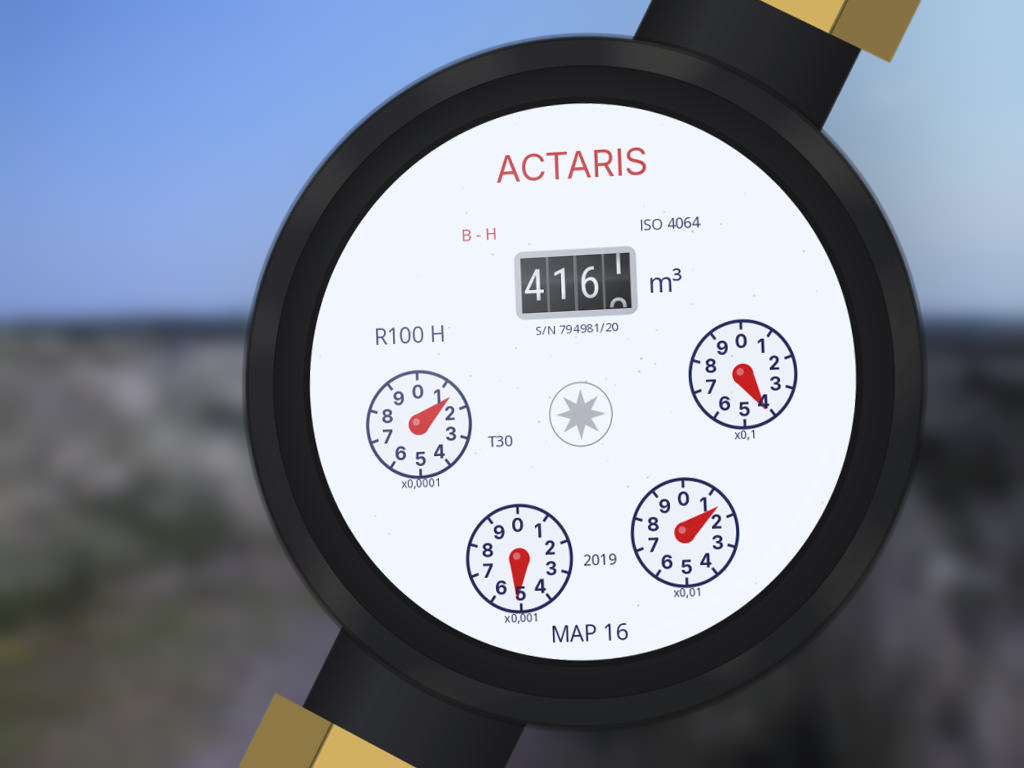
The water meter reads **4161.4151** m³
